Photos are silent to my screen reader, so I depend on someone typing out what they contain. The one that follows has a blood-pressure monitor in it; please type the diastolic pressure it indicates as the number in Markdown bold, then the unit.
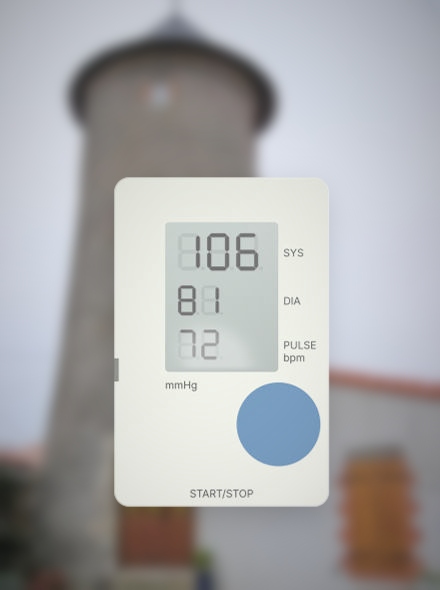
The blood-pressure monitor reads **81** mmHg
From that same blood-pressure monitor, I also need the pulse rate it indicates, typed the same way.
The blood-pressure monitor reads **72** bpm
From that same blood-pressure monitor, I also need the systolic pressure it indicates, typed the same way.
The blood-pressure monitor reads **106** mmHg
